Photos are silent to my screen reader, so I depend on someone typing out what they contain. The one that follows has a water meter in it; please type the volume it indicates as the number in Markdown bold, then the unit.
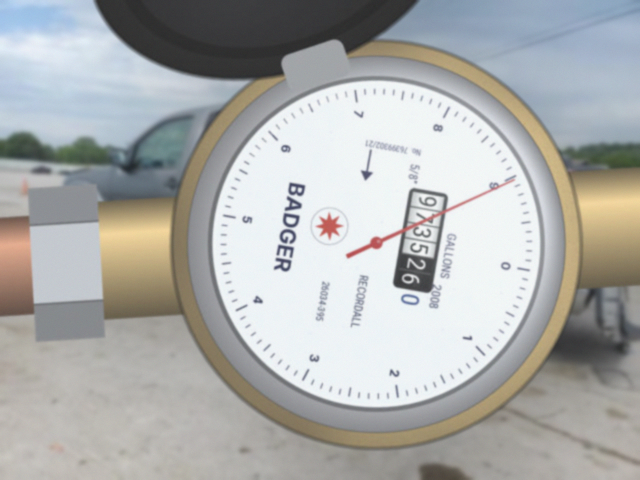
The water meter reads **9735259.0** gal
